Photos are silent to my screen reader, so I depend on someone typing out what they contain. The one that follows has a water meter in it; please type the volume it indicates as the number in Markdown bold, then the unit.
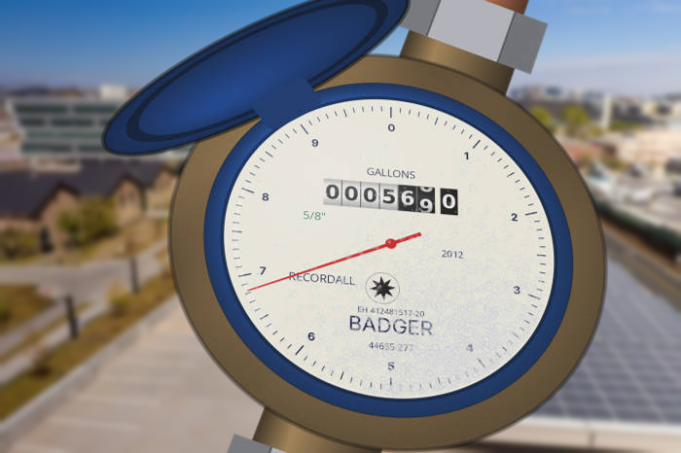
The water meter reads **5686.8** gal
